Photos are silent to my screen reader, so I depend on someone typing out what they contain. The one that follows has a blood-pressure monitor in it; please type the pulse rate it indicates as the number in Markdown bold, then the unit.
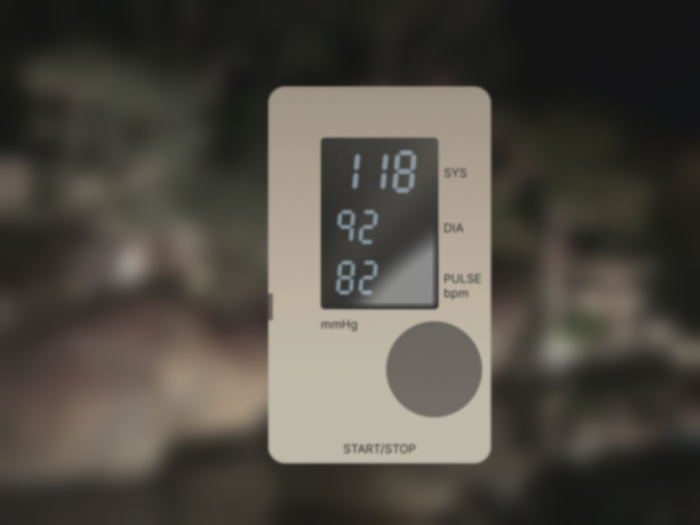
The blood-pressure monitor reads **82** bpm
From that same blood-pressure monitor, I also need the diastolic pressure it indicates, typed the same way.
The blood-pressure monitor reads **92** mmHg
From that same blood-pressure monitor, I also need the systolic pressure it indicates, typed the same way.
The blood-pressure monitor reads **118** mmHg
